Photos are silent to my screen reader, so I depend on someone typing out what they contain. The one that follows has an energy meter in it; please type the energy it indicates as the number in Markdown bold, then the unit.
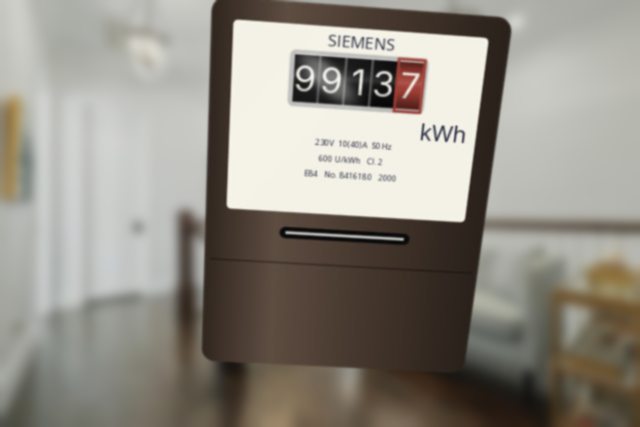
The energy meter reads **9913.7** kWh
